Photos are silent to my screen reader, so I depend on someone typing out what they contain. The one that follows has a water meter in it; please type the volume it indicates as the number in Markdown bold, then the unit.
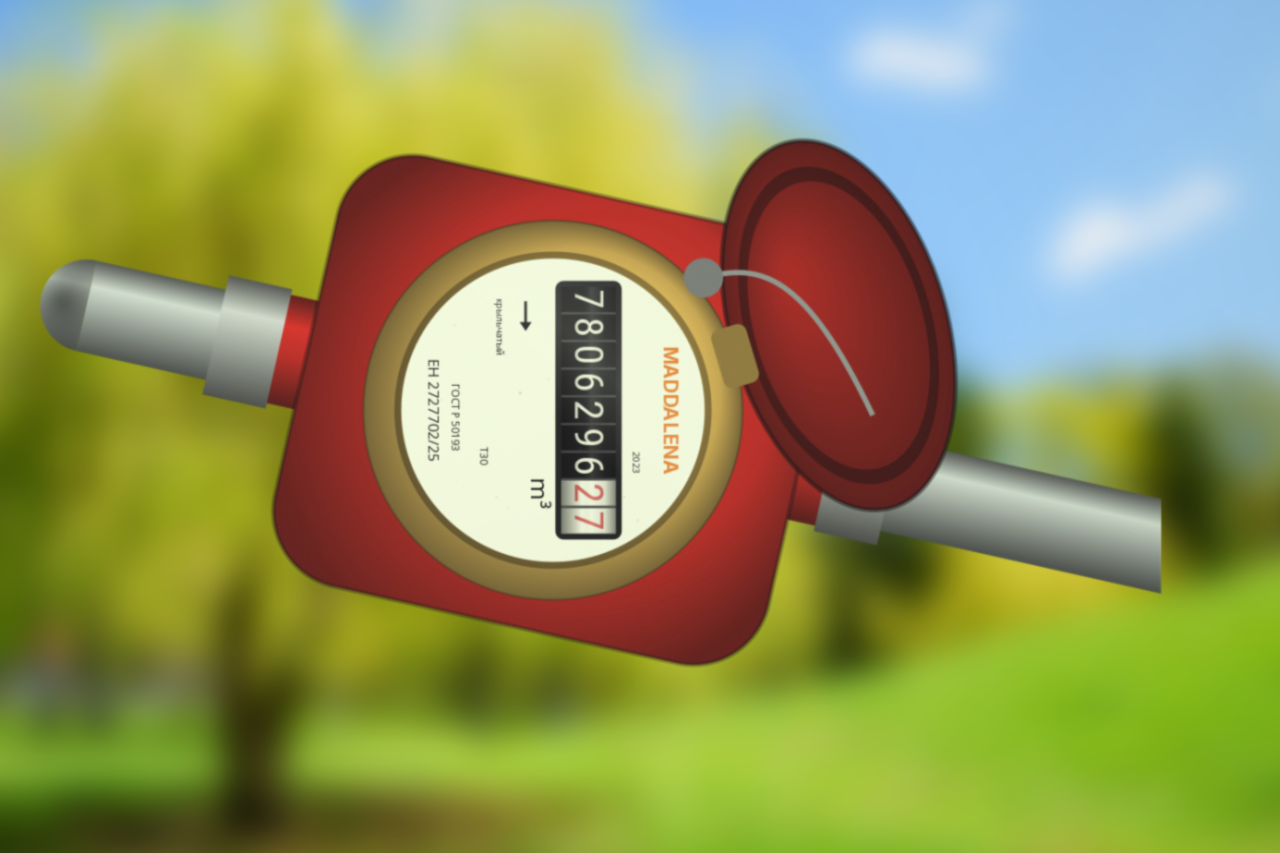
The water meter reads **7806296.27** m³
